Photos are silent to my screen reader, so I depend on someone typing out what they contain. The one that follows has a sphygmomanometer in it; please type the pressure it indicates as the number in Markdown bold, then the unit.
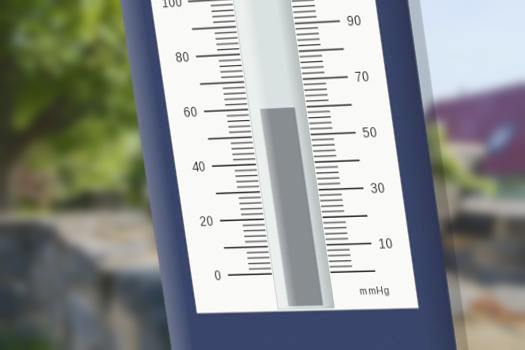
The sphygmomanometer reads **60** mmHg
